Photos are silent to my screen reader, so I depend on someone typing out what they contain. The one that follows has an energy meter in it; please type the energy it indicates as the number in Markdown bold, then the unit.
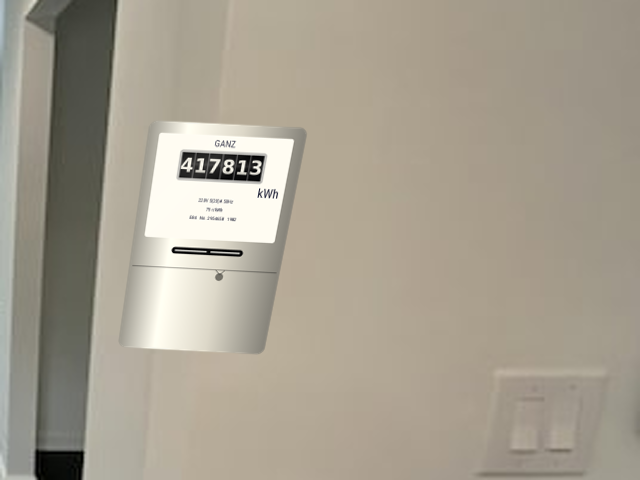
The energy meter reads **417813** kWh
